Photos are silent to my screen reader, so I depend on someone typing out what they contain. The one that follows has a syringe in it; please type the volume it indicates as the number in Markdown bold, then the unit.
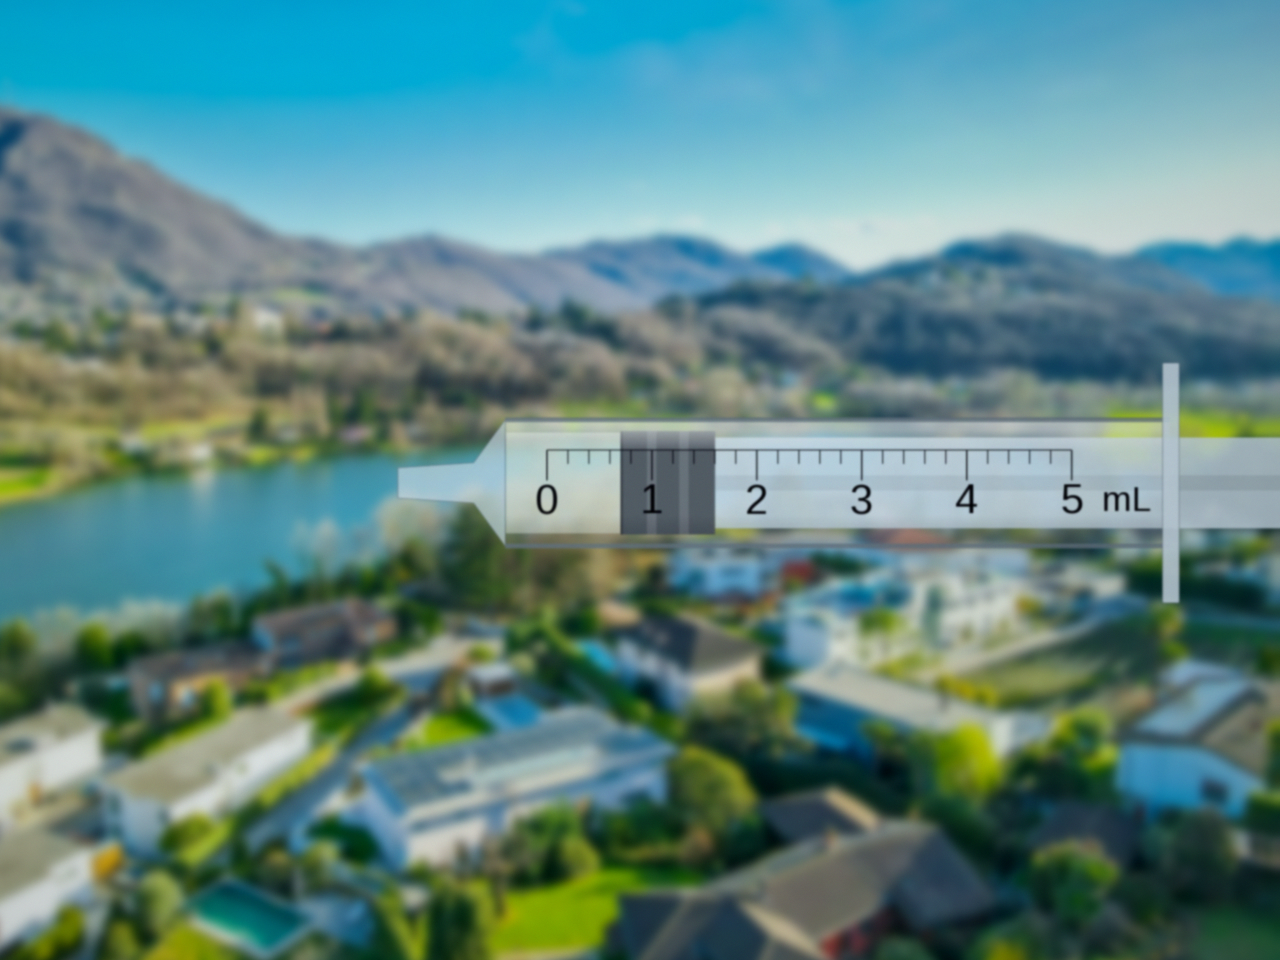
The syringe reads **0.7** mL
